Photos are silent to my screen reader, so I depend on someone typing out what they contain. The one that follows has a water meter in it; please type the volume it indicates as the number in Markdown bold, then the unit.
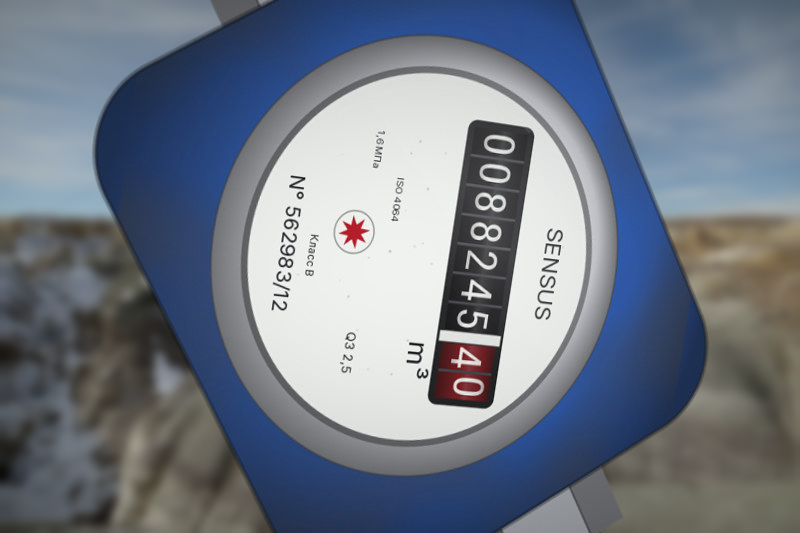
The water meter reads **88245.40** m³
